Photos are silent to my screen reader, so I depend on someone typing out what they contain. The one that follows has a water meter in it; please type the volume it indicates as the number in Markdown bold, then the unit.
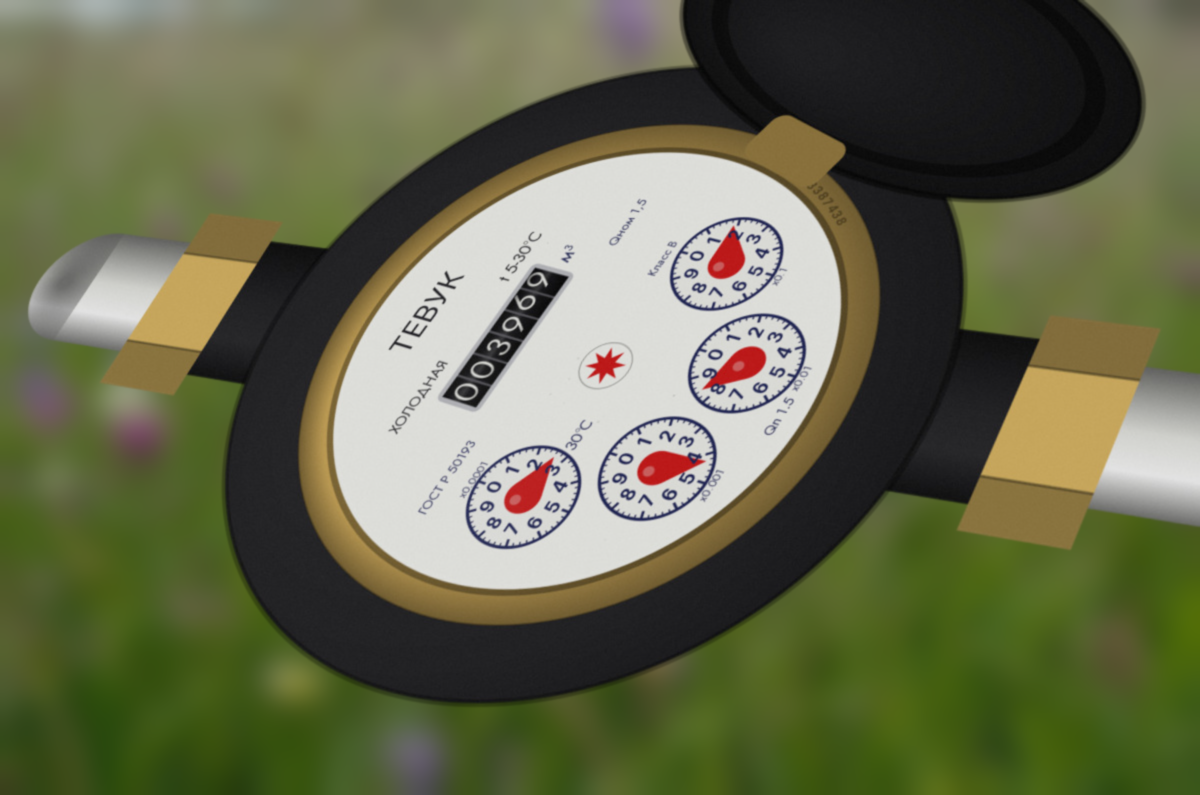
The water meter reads **3969.1842** m³
